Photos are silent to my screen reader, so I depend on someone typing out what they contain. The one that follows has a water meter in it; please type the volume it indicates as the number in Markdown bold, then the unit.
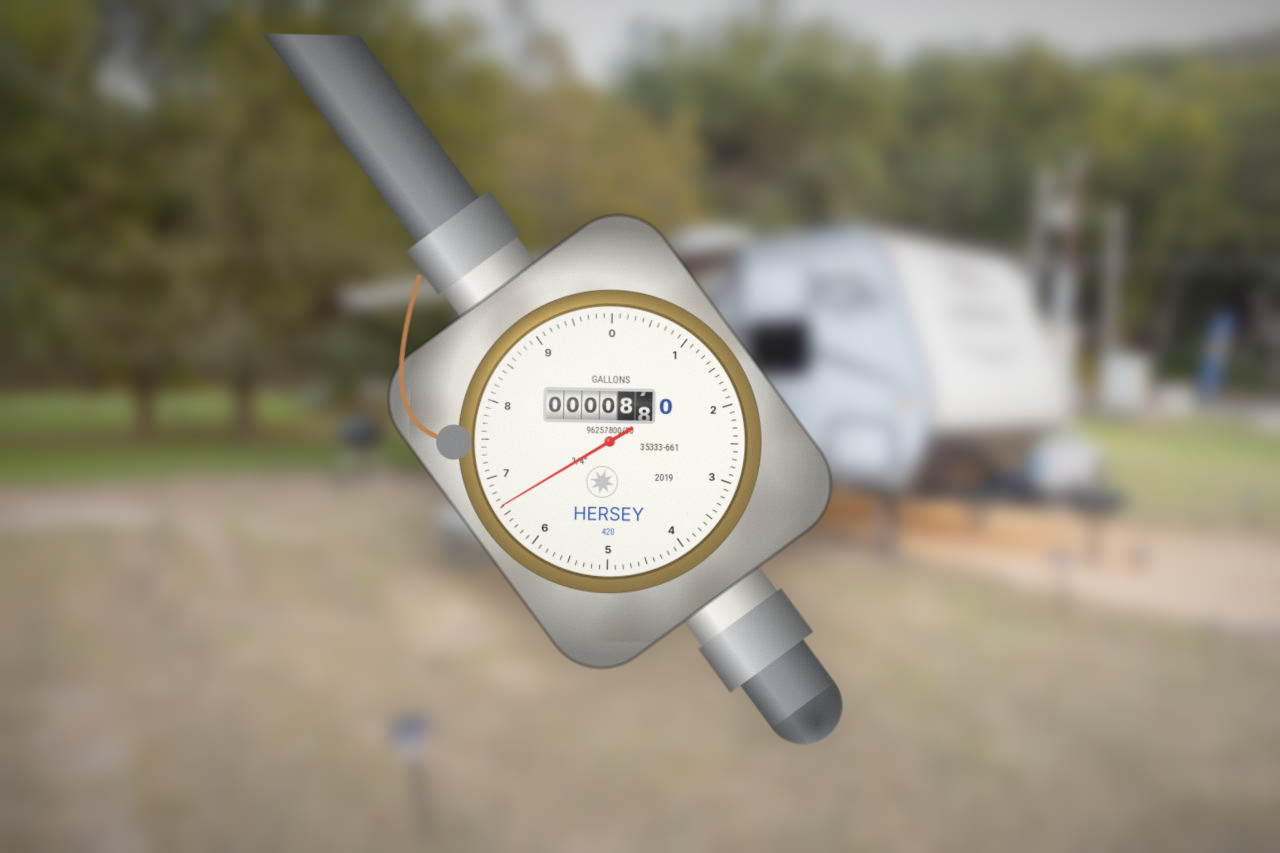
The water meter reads **876.6** gal
